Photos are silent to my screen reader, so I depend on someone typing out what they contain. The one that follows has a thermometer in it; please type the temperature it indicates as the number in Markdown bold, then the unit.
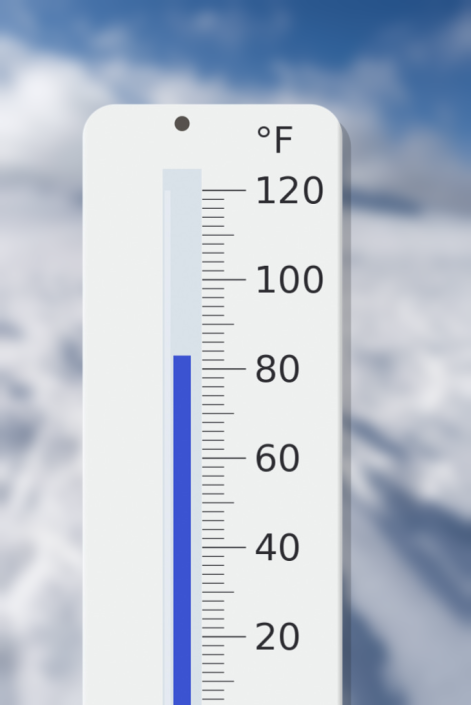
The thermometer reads **83** °F
